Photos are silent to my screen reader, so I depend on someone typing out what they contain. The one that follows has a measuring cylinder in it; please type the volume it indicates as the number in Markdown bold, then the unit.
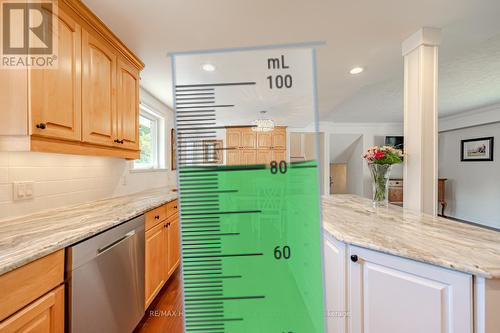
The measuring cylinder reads **80** mL
